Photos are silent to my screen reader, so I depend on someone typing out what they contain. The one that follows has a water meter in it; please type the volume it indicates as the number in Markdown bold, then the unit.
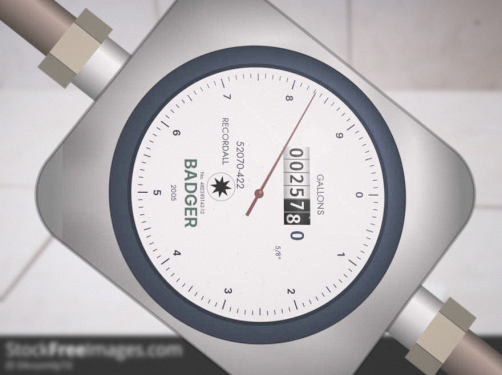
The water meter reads **25778.3** gal
